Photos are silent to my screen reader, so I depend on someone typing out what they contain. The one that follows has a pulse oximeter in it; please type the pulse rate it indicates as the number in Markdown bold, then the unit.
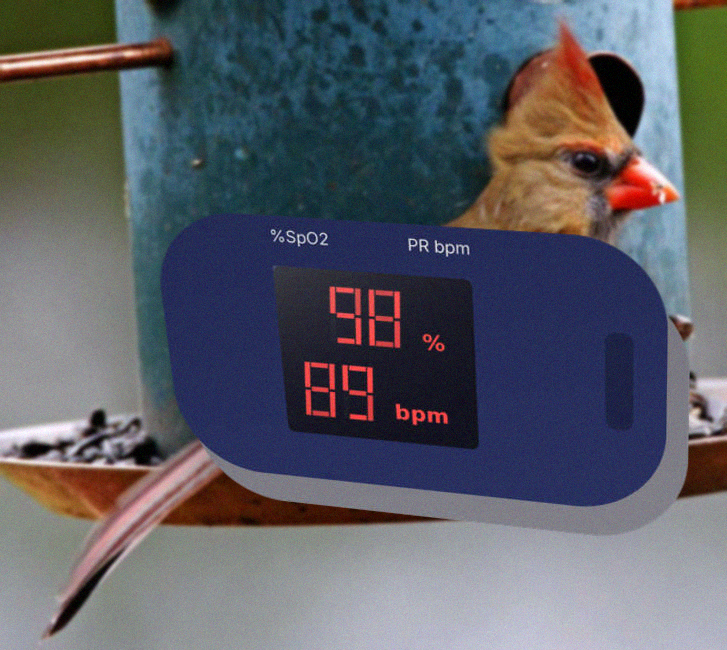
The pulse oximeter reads **89** bpm
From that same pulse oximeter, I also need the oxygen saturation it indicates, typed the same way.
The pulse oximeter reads **98** %
